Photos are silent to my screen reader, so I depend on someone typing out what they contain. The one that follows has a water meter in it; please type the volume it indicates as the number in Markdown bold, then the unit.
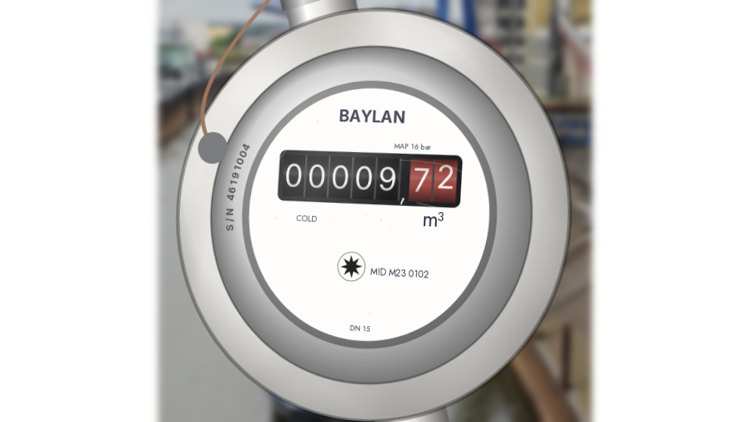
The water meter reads **9.72** m³
